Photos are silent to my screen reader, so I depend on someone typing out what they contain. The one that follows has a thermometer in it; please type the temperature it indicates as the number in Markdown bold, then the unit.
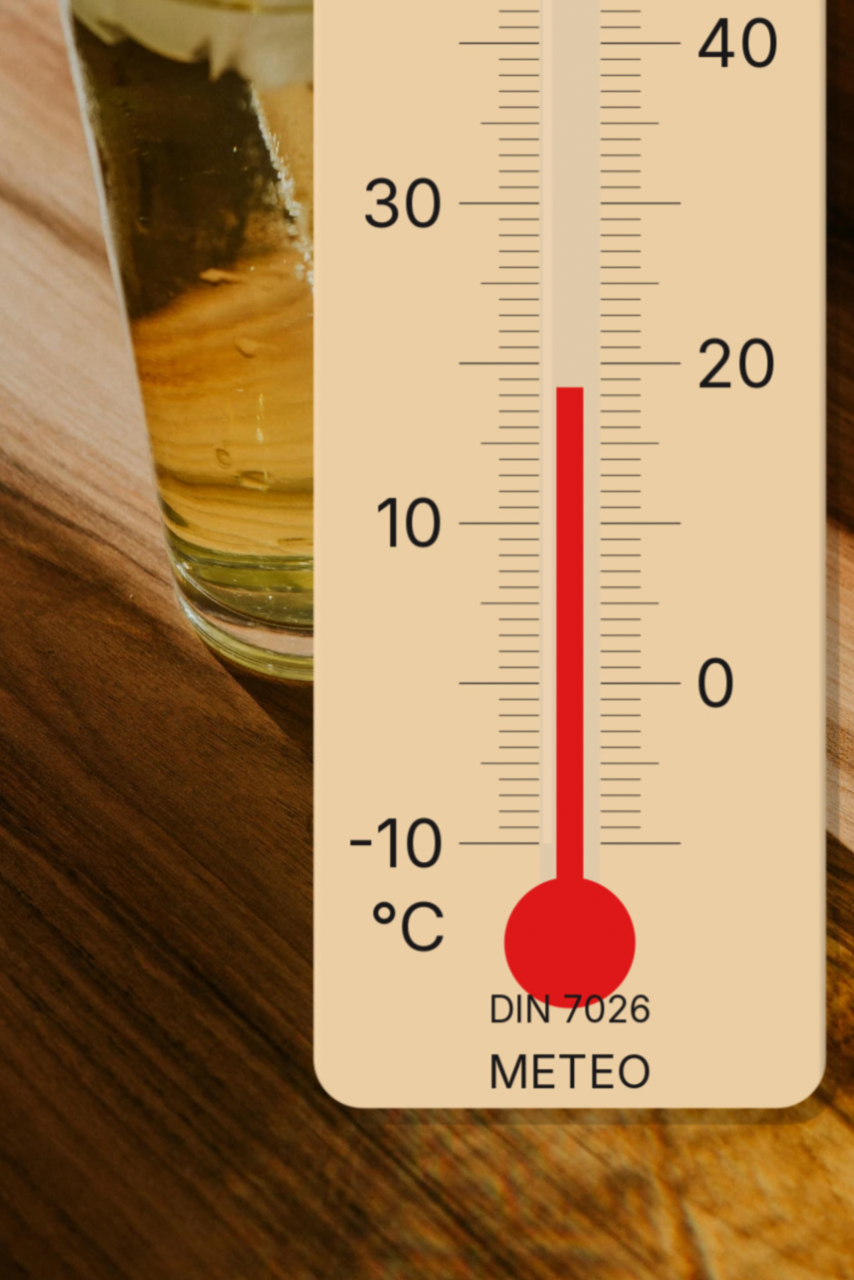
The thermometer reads **18.5** °C
